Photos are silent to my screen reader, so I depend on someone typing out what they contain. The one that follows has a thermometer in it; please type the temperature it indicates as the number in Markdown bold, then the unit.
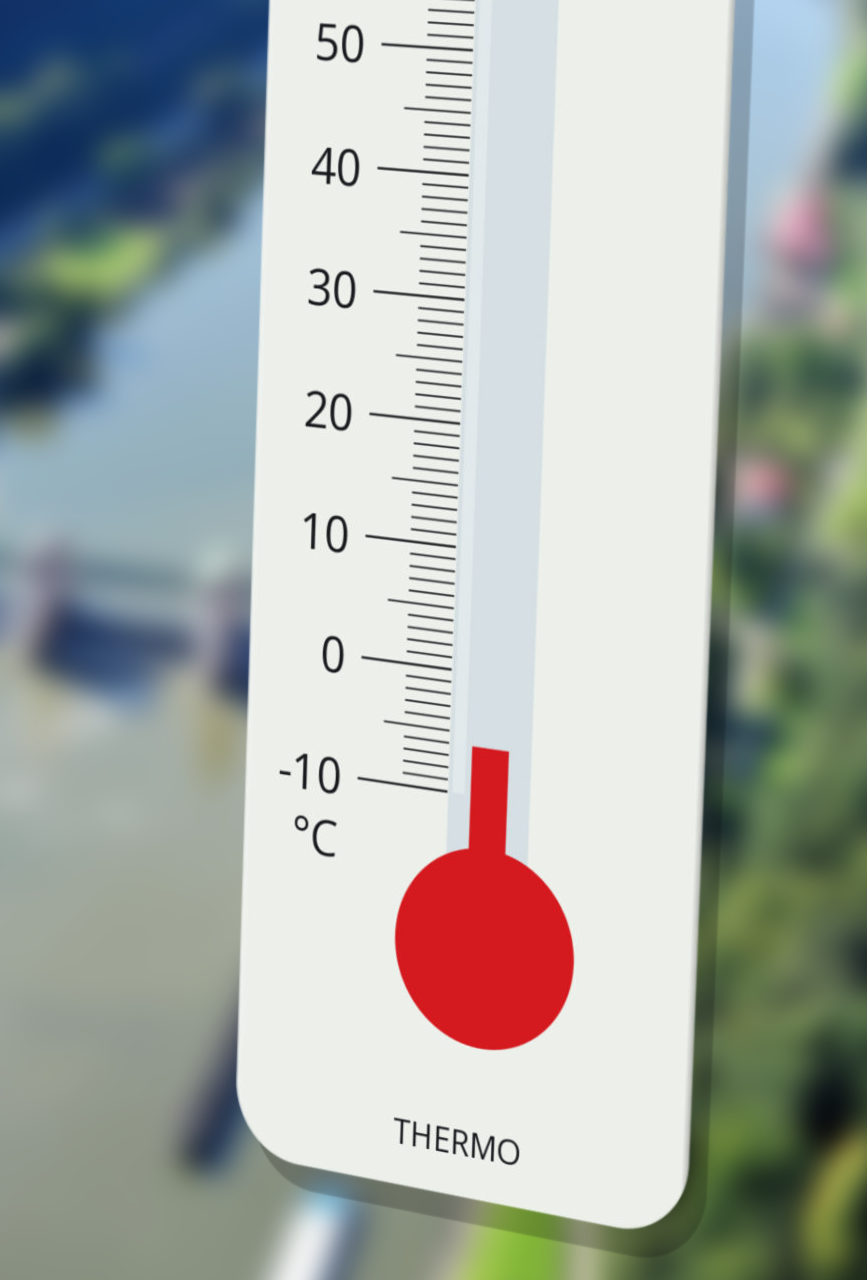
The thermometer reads **-6** °C
